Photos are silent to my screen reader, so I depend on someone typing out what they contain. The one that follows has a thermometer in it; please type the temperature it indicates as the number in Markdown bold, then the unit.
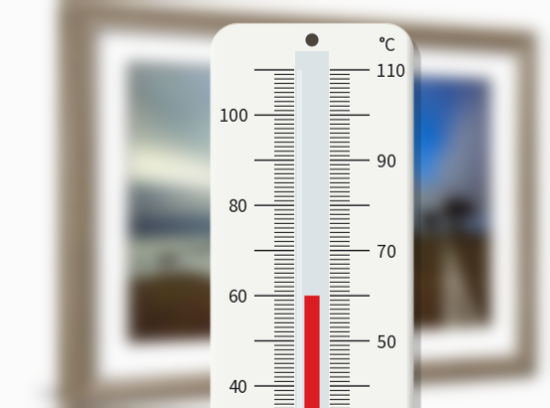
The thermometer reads **60** °C
